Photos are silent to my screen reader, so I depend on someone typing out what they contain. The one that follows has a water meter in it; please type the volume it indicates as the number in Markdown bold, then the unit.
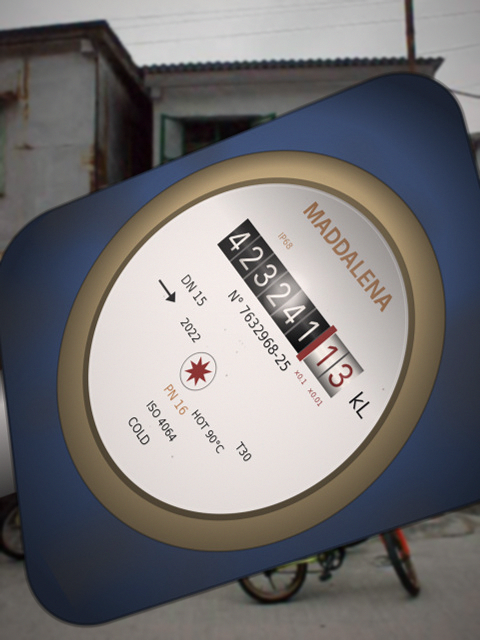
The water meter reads **423241.13** kL
